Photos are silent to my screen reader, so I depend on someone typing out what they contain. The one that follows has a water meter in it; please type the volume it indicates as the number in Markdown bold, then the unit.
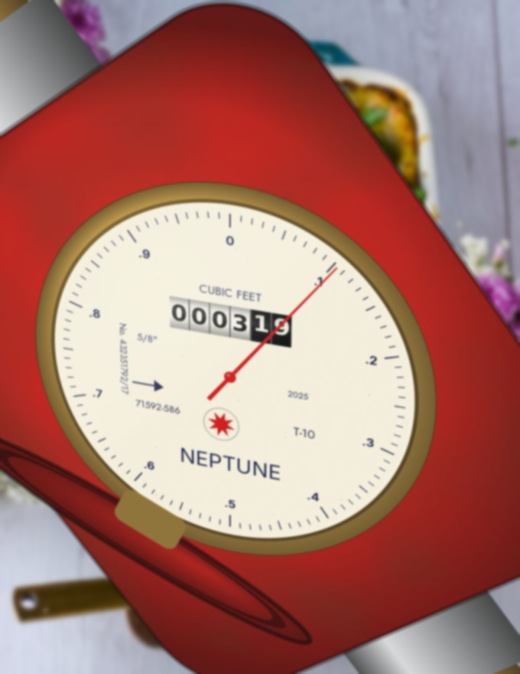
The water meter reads **319.10** ft³
